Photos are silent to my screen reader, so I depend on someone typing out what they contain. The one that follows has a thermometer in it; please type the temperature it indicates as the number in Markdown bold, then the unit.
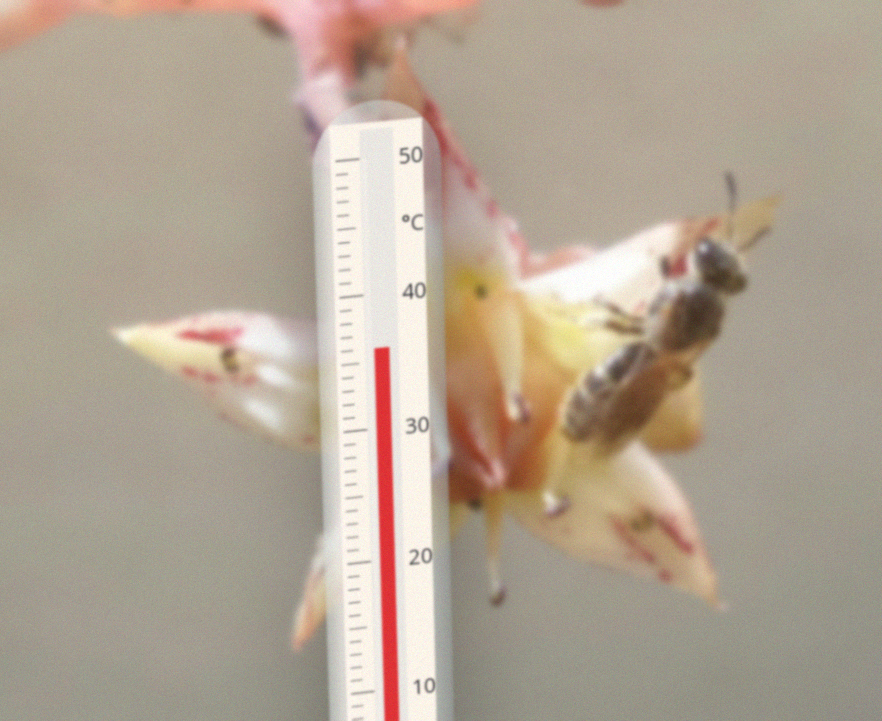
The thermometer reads **36** °C
